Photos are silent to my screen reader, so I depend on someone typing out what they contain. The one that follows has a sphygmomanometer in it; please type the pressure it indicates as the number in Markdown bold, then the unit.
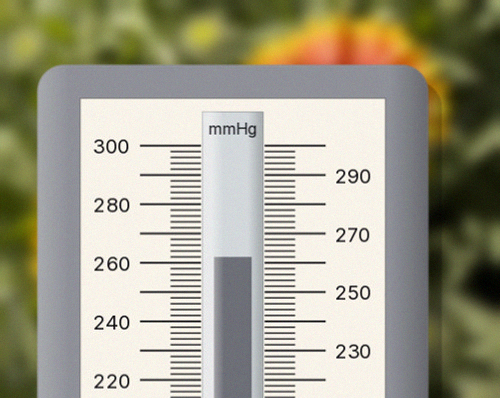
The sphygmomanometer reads **262** mmHg
